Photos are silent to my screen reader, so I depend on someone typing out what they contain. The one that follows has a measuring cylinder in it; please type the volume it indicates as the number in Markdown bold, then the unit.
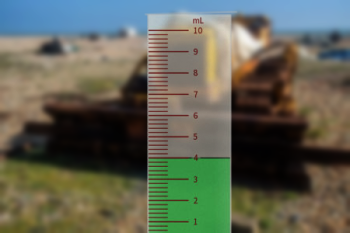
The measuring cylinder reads **4** mL
